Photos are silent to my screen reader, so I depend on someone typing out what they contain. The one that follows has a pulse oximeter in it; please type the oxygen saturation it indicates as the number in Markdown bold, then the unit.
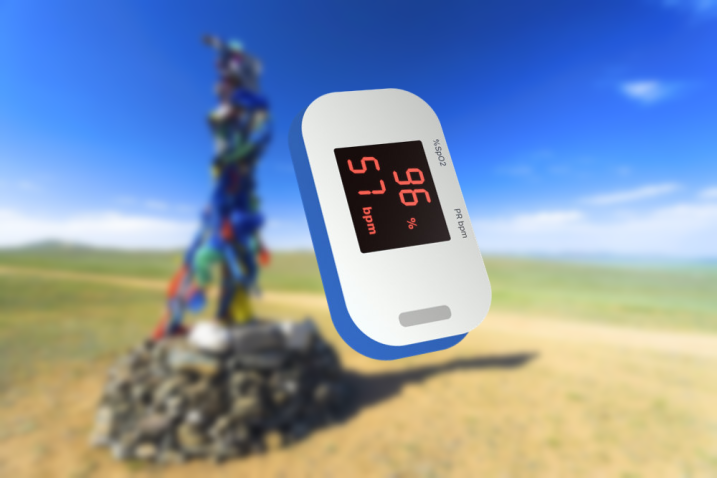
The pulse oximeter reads **96** %
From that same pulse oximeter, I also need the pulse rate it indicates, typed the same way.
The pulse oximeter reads **57** bpm
